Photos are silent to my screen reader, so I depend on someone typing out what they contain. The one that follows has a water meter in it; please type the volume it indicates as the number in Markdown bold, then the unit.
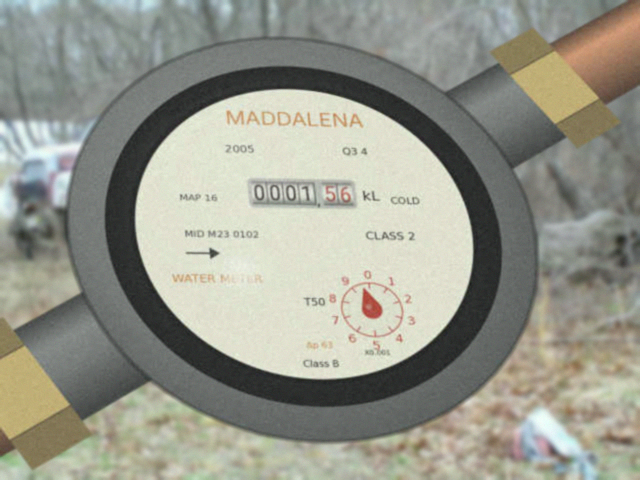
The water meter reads **1.559** kL
